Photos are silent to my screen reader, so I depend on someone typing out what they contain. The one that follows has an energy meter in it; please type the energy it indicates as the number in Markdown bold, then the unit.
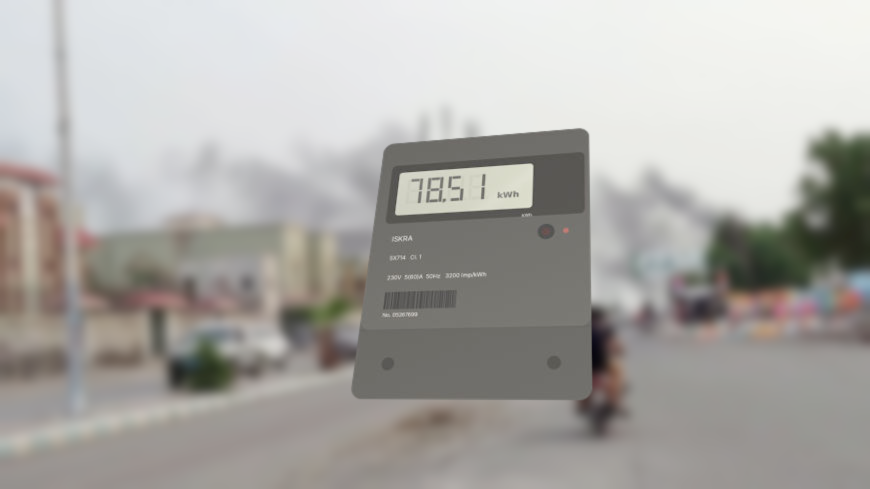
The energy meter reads **78.51** kWh
